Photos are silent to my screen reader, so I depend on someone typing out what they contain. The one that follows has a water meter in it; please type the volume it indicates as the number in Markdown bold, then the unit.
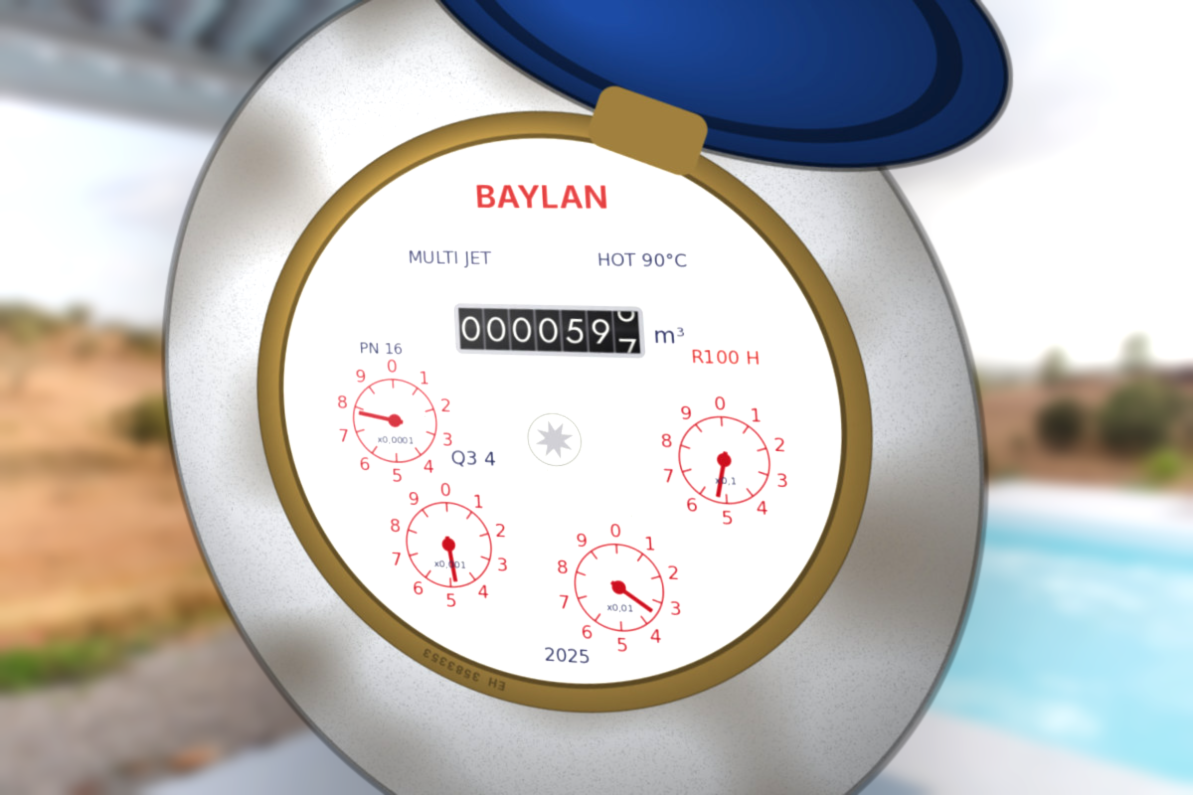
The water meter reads **596.5347** m³
